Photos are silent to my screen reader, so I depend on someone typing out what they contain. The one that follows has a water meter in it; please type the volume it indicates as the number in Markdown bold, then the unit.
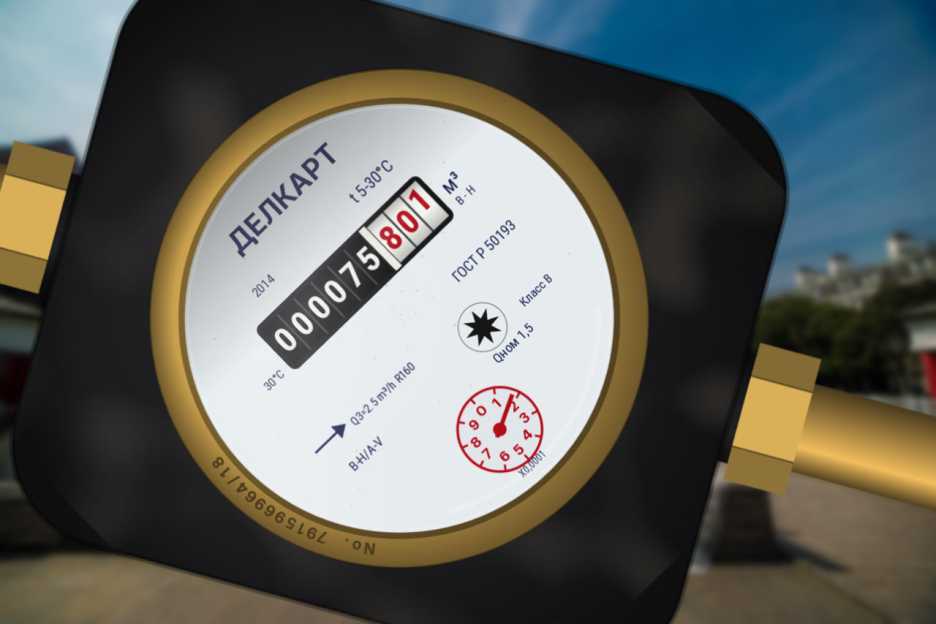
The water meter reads **75.8011** m³
